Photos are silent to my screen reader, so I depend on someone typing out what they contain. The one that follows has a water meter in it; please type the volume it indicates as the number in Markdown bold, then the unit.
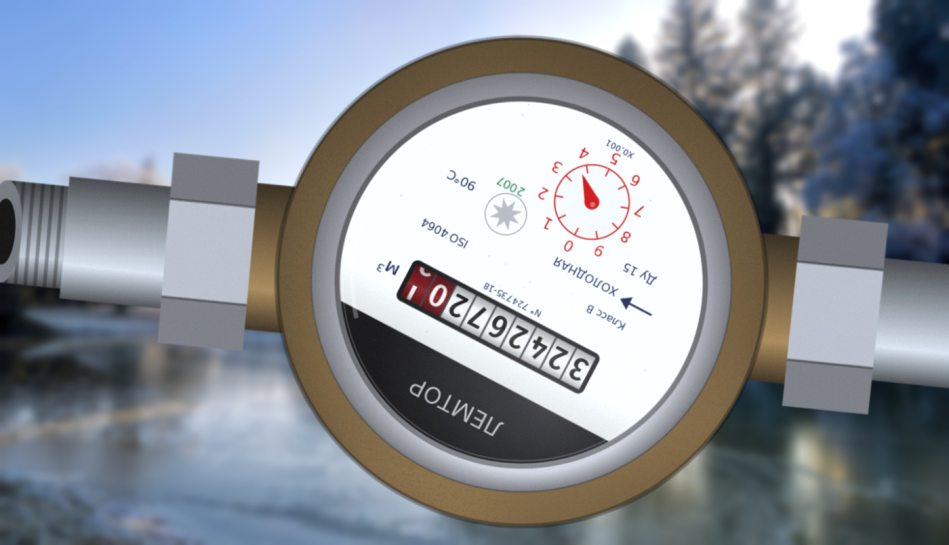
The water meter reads **3242672.013** m³
